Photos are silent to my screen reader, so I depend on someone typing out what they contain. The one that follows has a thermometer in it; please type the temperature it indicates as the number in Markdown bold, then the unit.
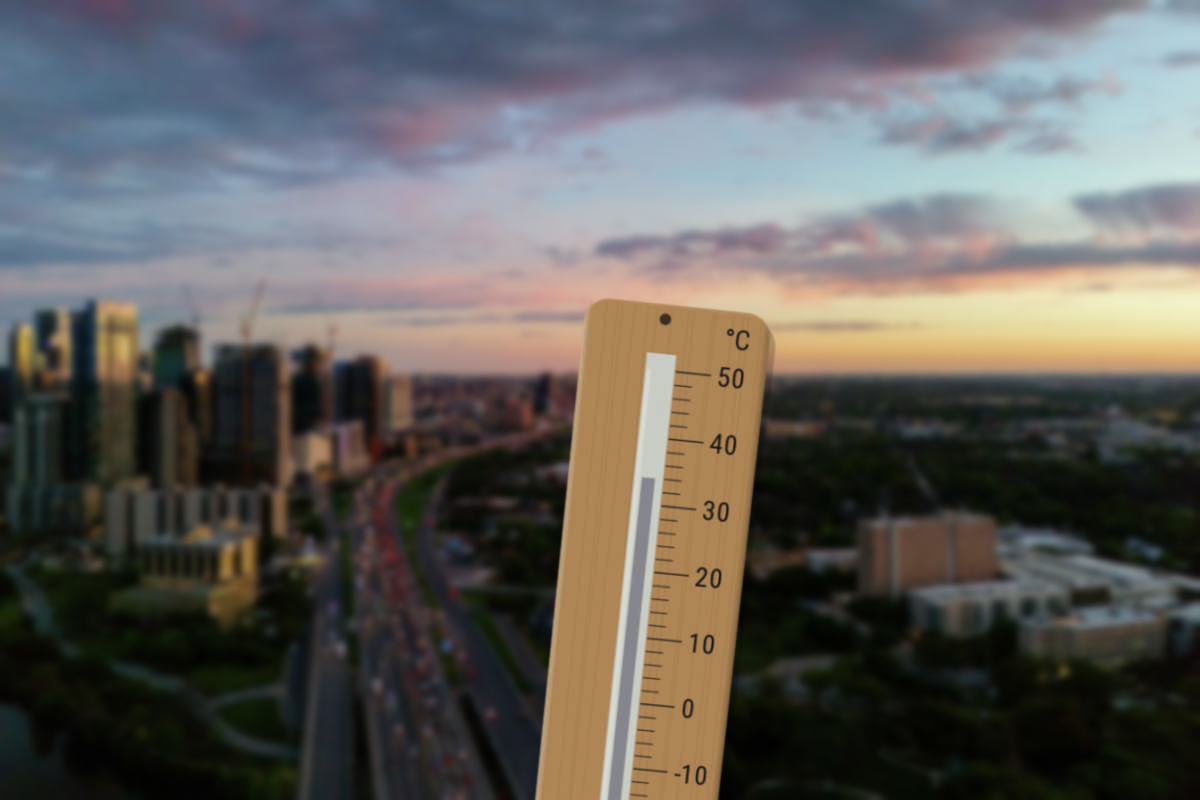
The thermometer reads **34** °C
